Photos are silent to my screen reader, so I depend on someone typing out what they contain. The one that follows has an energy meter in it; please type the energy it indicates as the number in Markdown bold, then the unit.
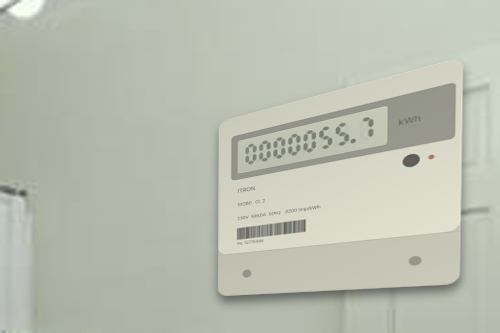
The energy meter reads **55.7** kWh
